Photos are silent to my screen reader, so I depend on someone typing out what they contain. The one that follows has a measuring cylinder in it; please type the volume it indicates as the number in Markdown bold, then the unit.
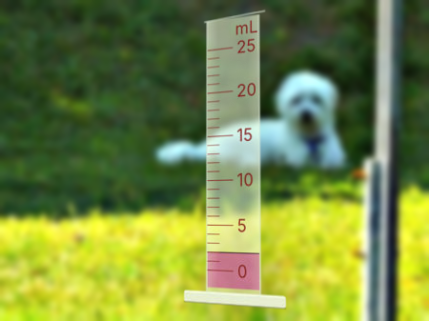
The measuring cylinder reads **2** mL
